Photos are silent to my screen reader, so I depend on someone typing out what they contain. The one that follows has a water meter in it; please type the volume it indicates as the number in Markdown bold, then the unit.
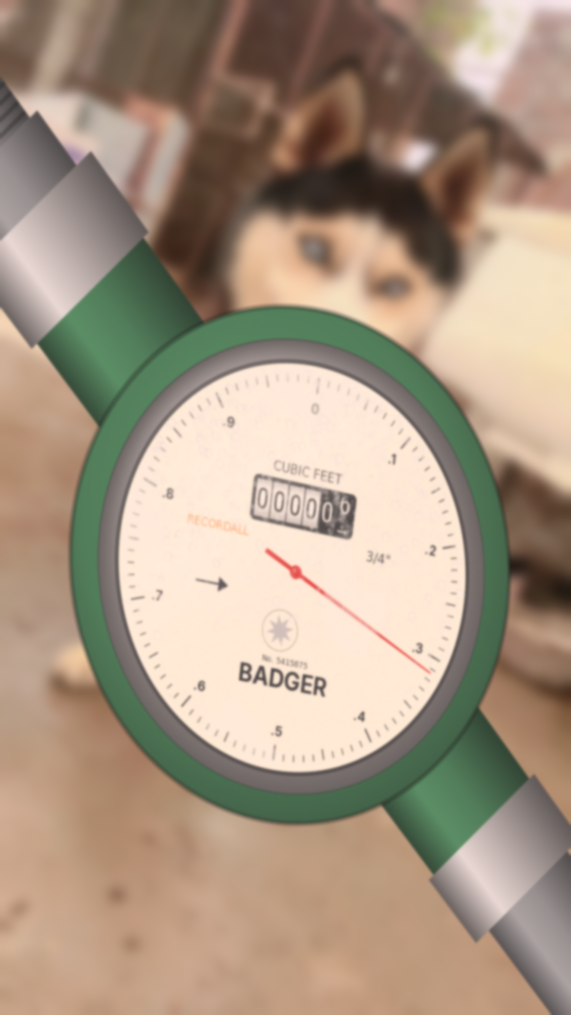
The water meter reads **6.31** ft³
